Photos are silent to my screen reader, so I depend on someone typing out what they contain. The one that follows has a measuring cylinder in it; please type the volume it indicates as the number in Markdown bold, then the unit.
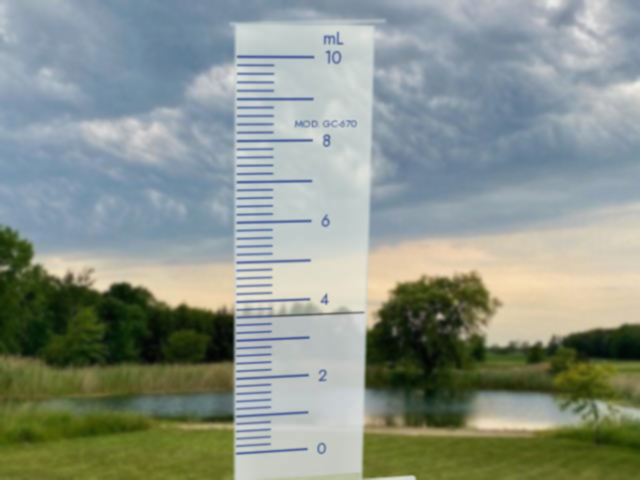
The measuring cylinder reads **3.6** mL
